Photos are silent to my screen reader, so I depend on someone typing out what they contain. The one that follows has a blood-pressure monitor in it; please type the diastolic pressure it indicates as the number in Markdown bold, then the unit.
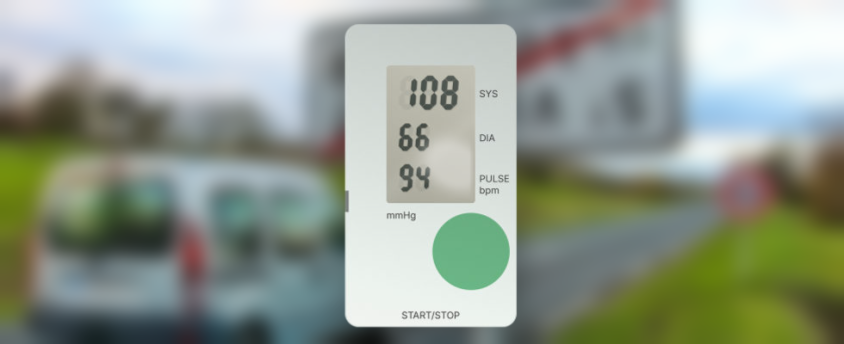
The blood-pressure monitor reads **66** mmHg
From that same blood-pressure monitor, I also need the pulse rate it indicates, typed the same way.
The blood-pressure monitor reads **94** bpm
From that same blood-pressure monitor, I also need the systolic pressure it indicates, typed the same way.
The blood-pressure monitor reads **108** mmHg
